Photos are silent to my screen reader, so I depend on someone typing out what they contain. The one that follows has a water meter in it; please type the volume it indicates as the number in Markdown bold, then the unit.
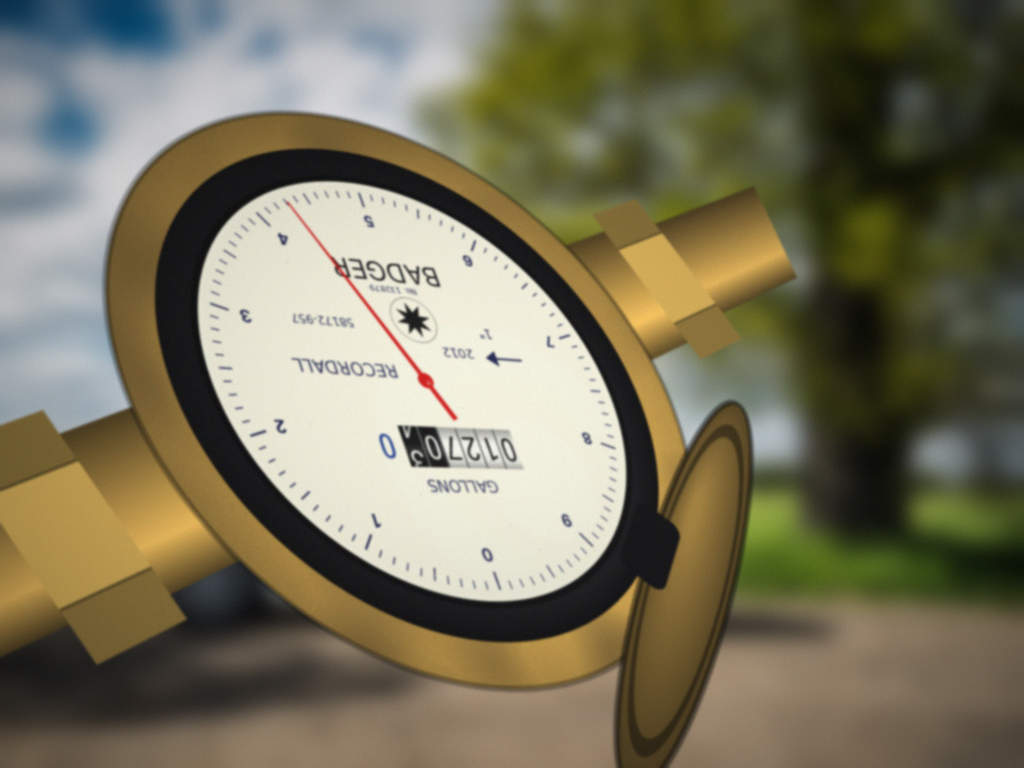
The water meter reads **127034.3** gal
